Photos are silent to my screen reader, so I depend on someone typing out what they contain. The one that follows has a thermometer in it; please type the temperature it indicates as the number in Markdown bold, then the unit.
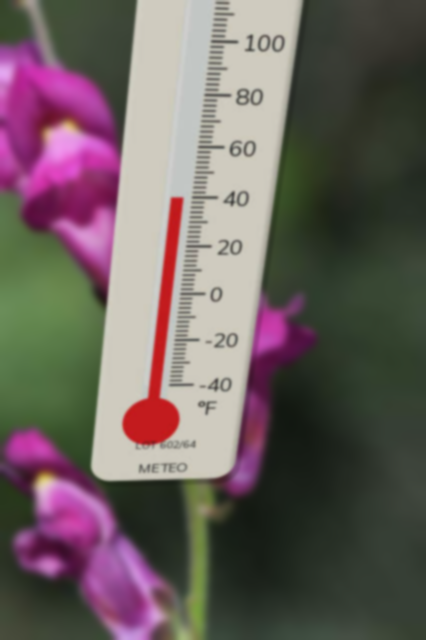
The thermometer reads **40** °F
